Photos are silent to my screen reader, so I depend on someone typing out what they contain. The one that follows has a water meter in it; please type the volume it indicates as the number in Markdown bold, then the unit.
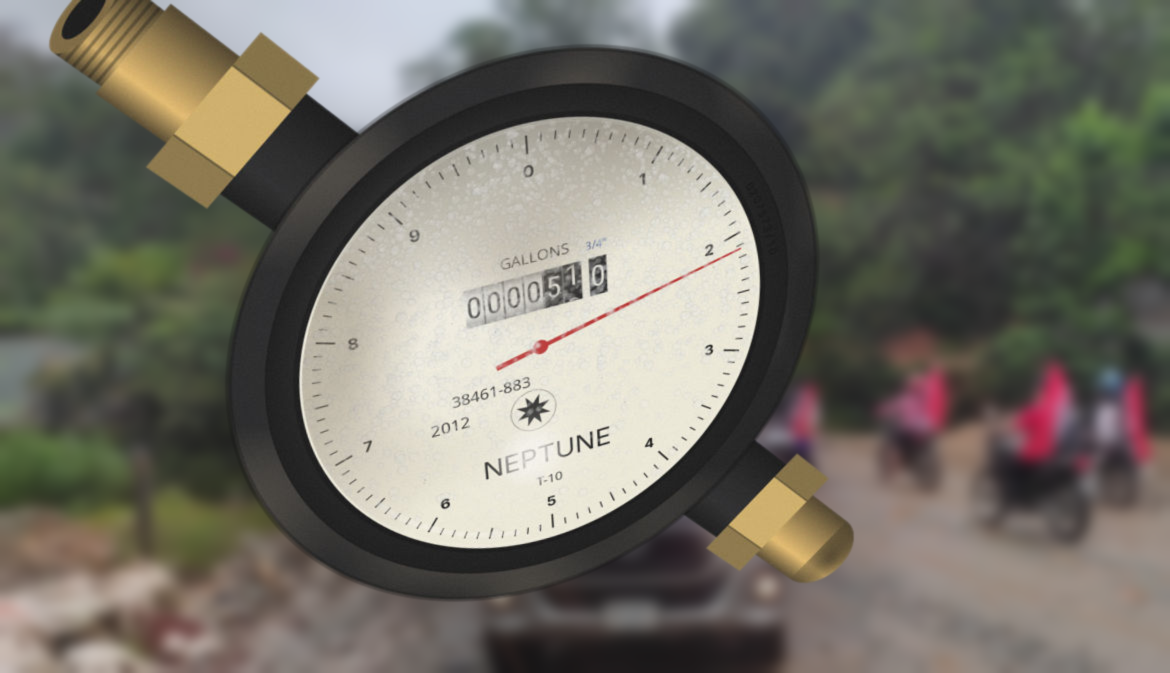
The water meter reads **512.1** gal
